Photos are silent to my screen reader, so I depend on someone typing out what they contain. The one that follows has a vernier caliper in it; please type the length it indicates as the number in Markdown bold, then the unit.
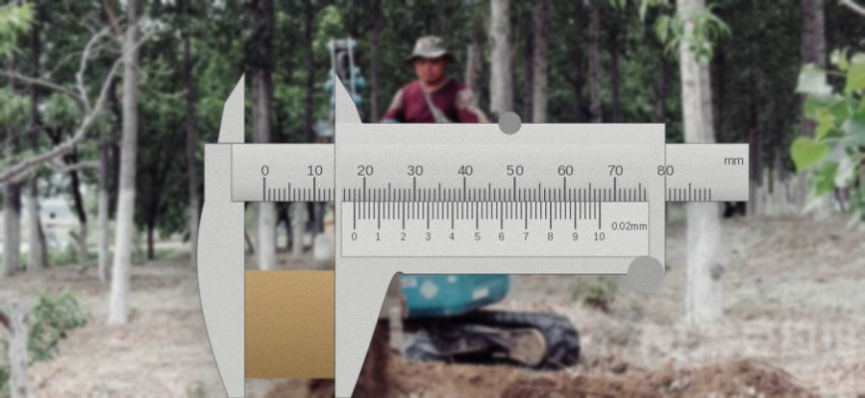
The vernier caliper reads **18.0** mm
